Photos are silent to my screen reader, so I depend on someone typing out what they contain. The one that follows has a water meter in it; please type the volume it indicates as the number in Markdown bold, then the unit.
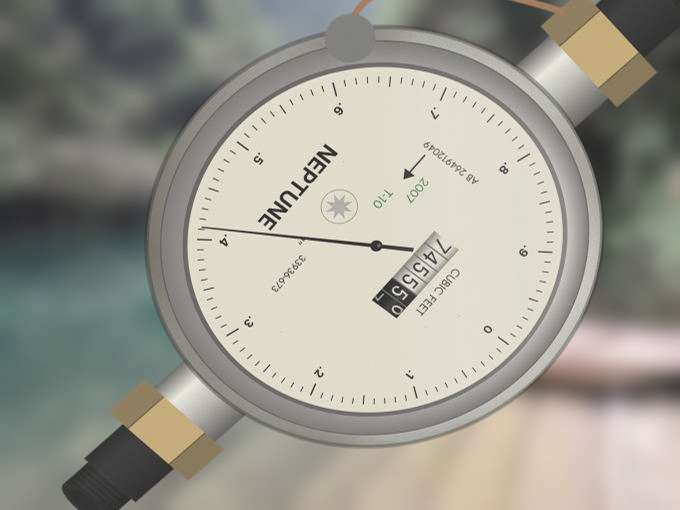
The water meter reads **745556.41** ft³
